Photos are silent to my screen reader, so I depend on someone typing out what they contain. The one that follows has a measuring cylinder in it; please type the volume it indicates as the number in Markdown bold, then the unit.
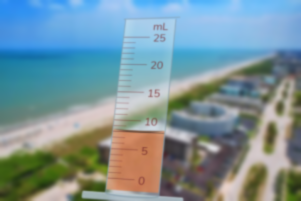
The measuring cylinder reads **8** mL
